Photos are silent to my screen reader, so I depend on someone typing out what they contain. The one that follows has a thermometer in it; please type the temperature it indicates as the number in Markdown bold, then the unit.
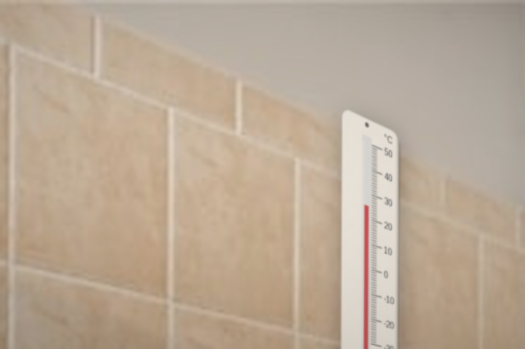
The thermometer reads **25** °C
